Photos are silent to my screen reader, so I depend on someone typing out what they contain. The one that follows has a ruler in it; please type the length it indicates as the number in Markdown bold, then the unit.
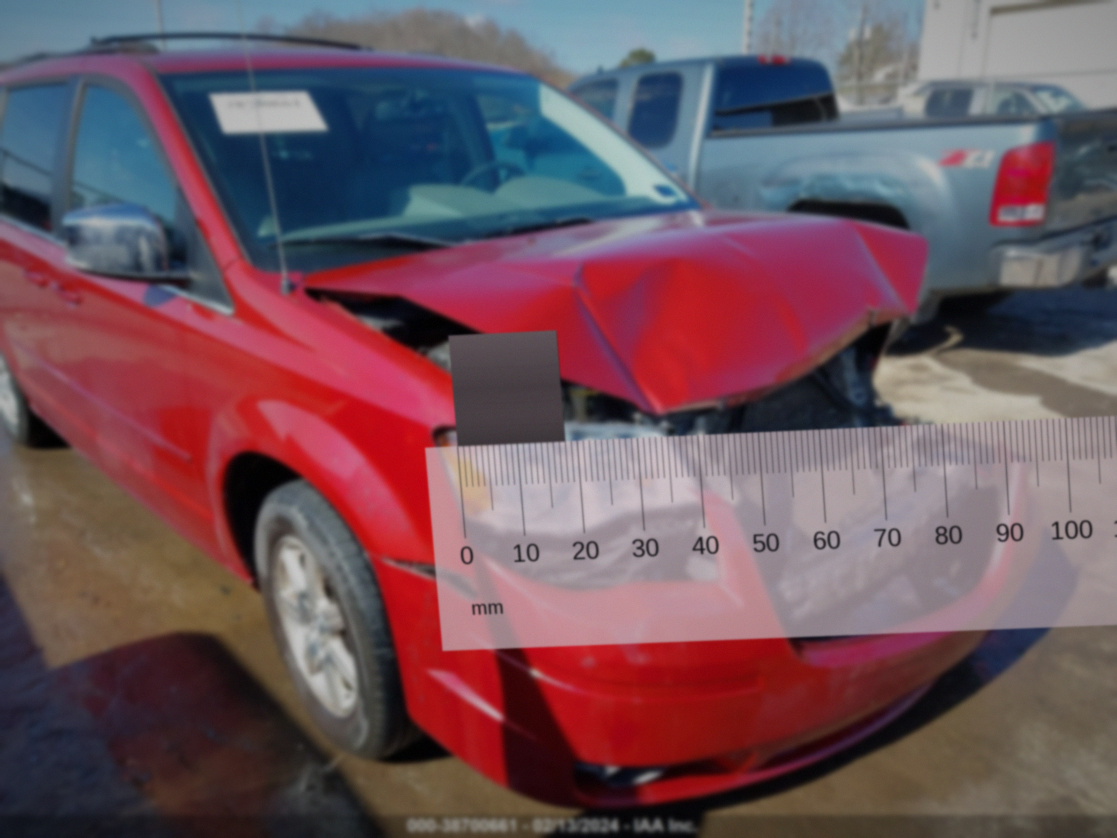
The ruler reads **18** mm
